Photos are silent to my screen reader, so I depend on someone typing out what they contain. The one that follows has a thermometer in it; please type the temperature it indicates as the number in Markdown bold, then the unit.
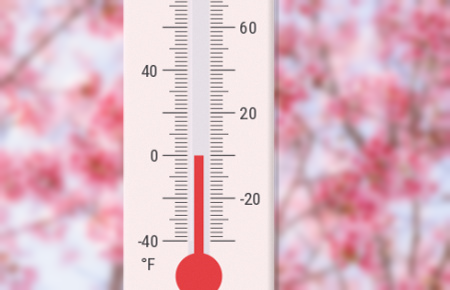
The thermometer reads **0** °F
